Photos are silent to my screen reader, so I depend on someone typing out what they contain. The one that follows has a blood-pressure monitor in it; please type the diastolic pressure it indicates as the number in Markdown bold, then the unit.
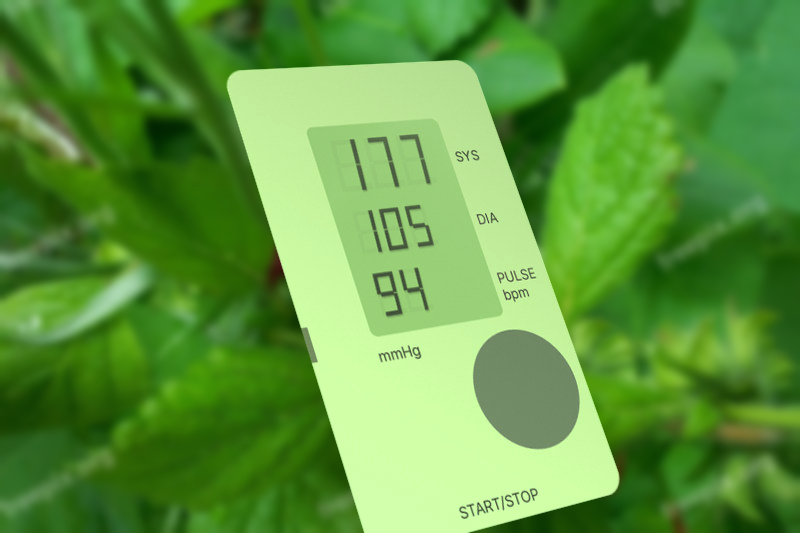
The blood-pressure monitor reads **105** mmHg
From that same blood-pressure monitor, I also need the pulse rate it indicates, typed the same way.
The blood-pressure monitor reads **94** bpm
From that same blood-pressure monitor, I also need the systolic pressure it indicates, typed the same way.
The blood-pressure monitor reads **177** mmHg
